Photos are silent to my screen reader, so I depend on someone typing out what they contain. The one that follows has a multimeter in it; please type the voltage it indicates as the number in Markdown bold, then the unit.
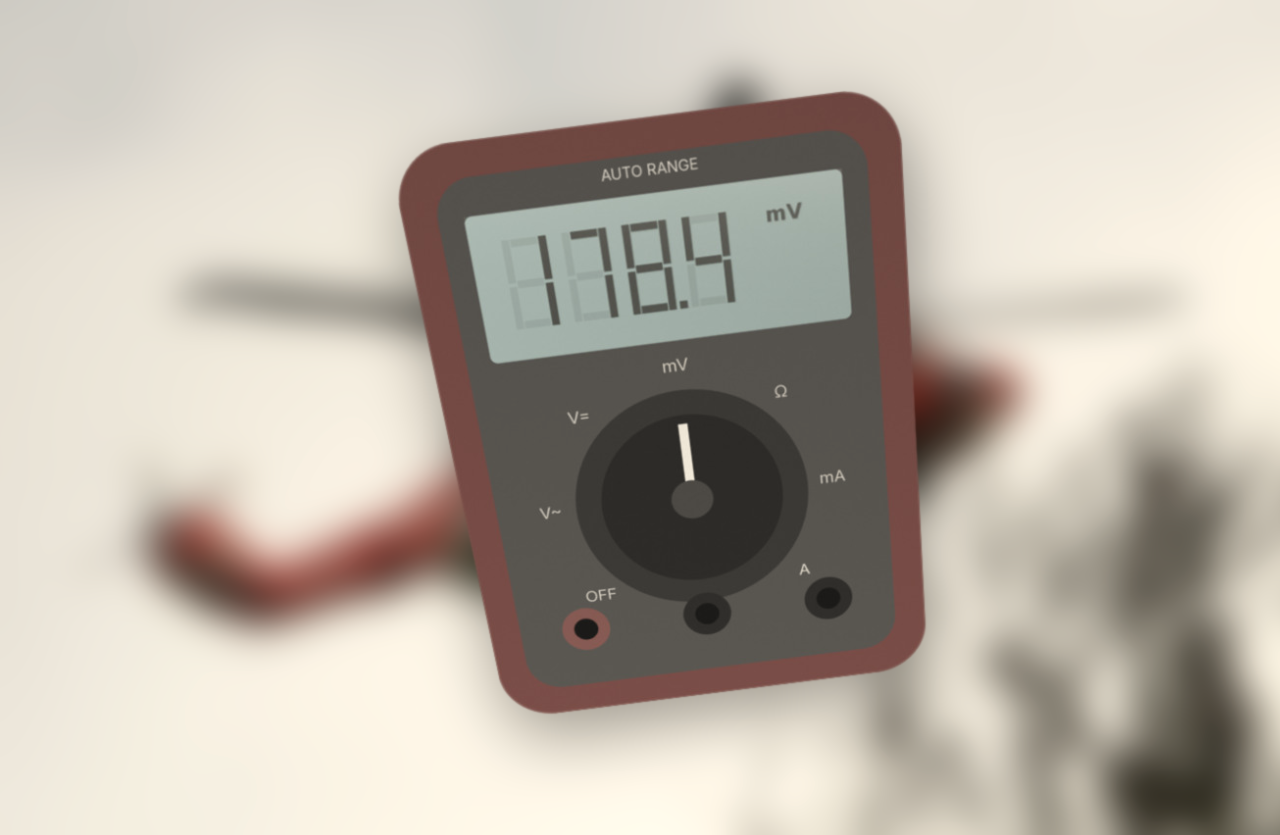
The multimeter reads **178.4** mV
